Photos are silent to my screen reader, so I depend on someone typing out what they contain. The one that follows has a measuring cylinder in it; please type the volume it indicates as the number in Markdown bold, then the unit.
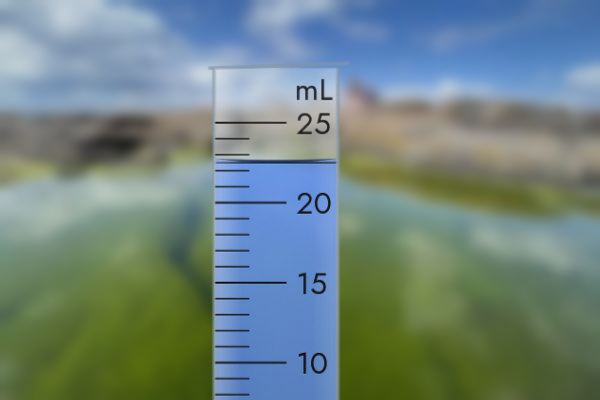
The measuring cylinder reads **22.5** mL
